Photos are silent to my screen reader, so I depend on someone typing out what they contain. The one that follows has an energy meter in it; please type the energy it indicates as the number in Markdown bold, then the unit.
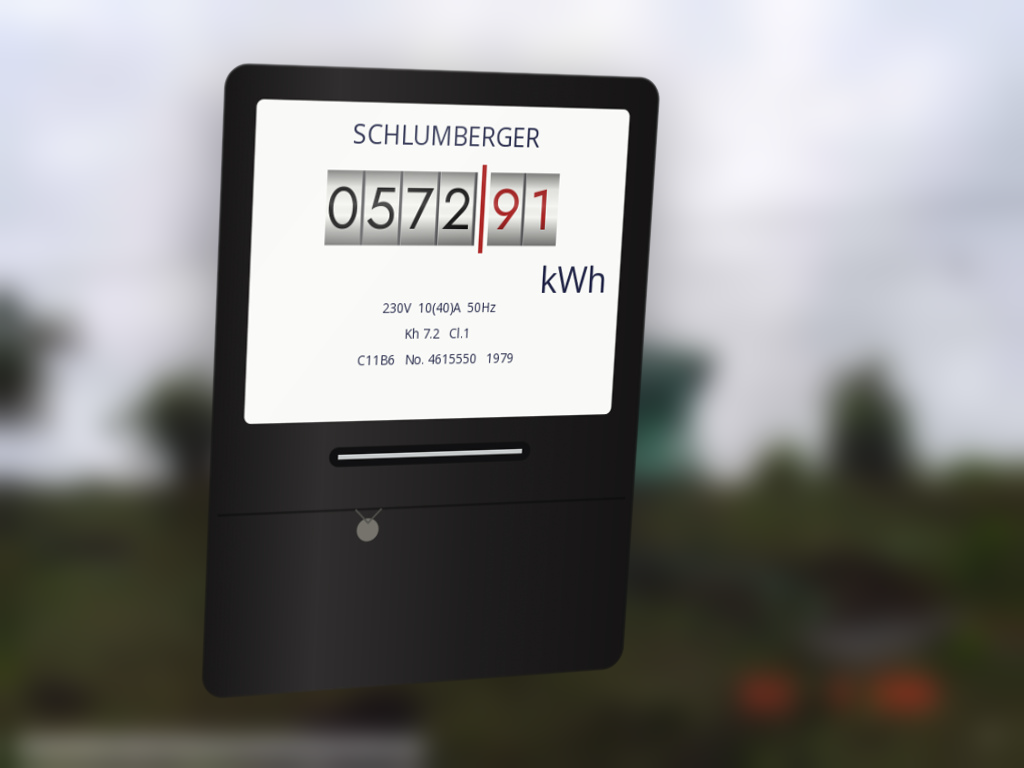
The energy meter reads **572.91** kWh
